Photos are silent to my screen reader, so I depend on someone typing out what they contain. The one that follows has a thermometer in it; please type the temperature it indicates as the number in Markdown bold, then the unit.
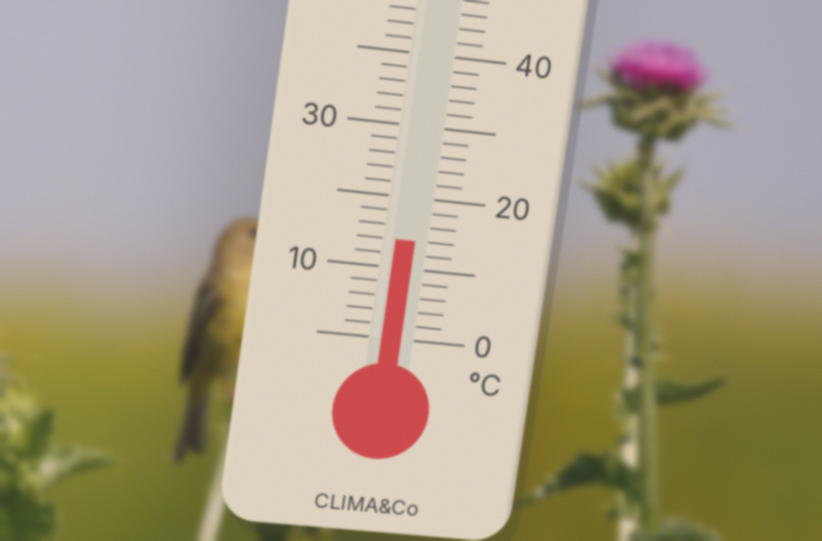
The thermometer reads **14** °C
